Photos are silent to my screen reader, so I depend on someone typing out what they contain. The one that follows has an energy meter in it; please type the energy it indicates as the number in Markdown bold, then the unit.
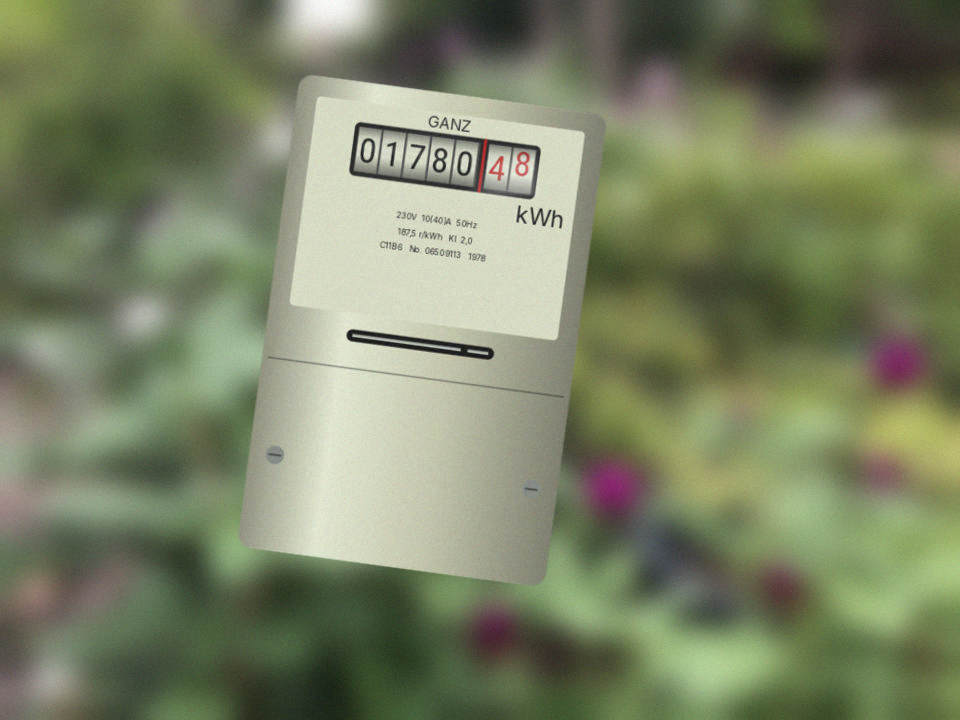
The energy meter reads **1780.48** kWh
